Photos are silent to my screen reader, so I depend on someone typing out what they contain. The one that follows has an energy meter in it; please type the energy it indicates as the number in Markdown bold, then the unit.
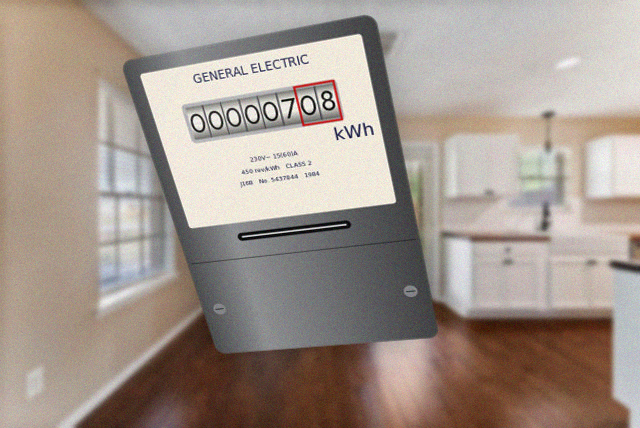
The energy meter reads **7.08** kWh
